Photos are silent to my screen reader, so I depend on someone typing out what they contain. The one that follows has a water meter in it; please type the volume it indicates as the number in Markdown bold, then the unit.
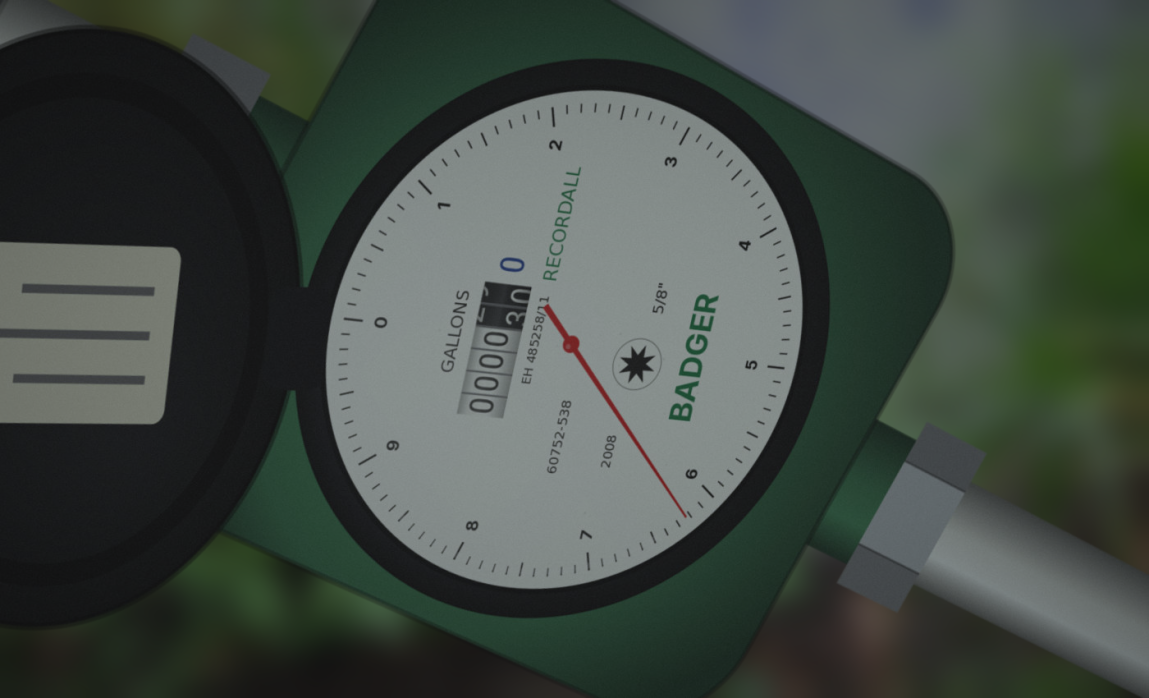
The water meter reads **296.2** gal
